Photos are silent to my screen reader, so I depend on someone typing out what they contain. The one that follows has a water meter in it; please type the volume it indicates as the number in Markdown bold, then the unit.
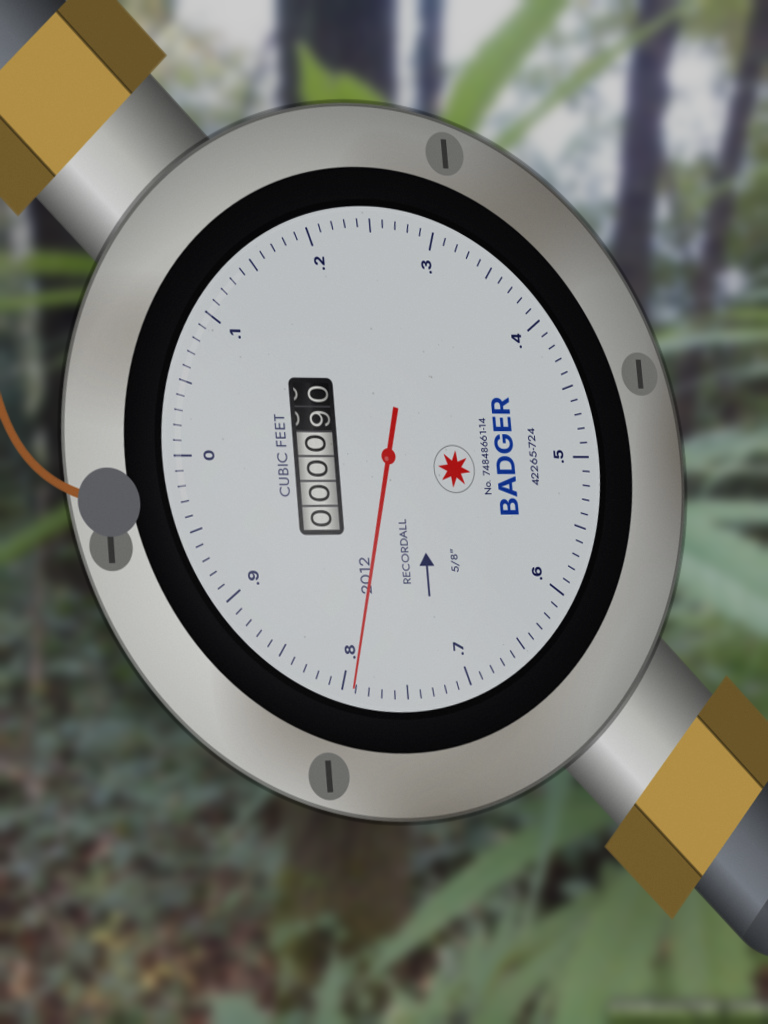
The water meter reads **89.79** ft³
